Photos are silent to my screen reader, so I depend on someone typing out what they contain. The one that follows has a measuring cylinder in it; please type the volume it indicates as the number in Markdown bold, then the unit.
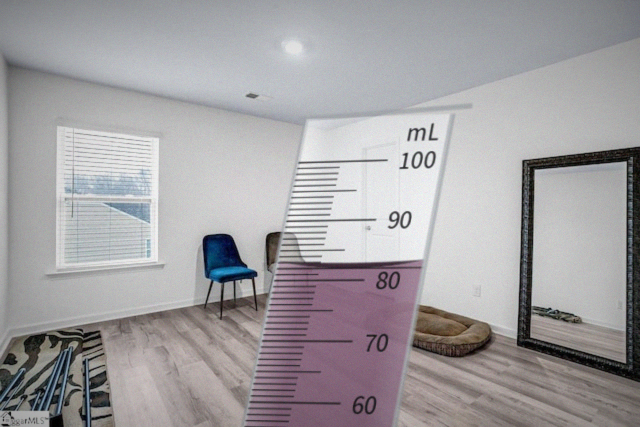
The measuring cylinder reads **82** mL
